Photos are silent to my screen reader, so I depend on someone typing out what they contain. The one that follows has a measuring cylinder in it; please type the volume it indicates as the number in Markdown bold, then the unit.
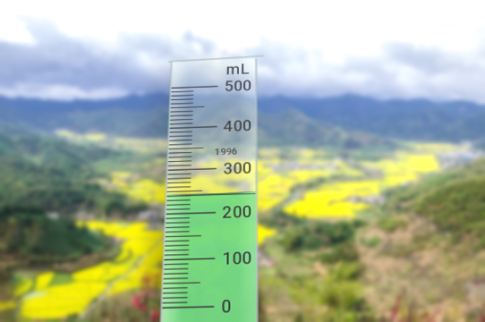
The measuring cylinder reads **240** mL
